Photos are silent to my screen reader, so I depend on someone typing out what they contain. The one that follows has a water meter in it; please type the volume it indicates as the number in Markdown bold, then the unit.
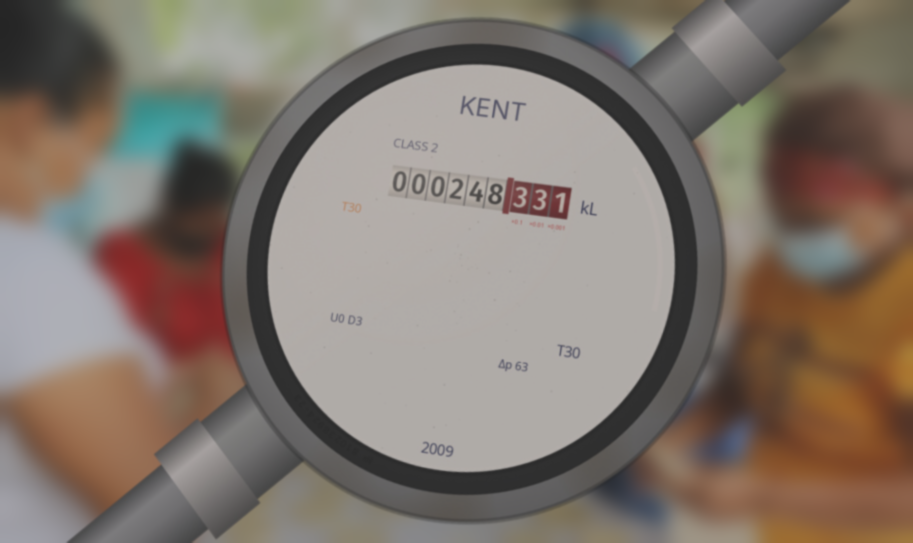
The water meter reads **248.331** kL
